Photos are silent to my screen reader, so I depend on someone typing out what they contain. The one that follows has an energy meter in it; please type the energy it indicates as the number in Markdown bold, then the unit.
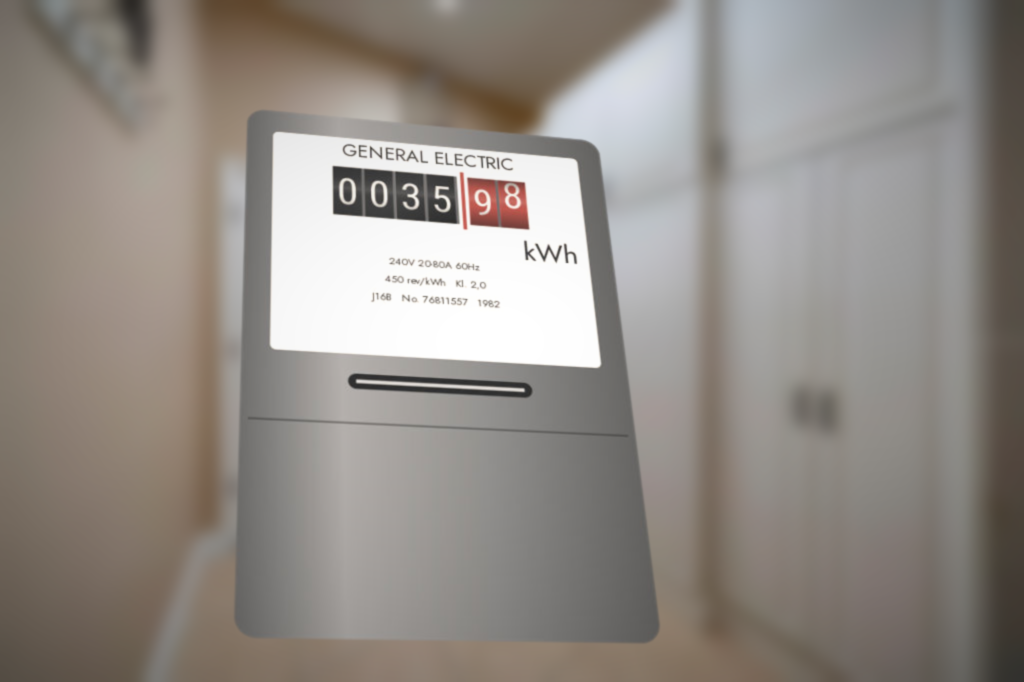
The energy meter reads **35.98** kWh
